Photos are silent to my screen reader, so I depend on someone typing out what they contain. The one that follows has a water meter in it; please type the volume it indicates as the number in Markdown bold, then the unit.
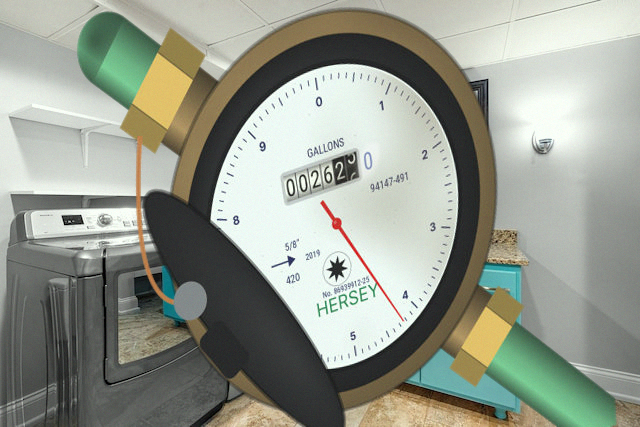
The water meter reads **26254.2** gal
